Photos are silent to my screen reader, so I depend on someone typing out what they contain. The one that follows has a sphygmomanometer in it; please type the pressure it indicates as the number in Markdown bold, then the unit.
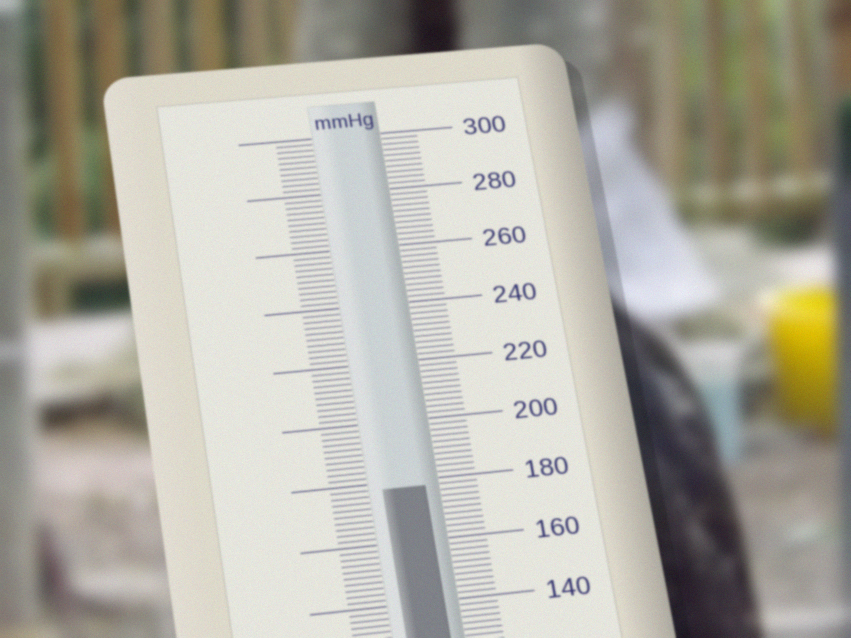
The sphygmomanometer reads **178** mmHg
